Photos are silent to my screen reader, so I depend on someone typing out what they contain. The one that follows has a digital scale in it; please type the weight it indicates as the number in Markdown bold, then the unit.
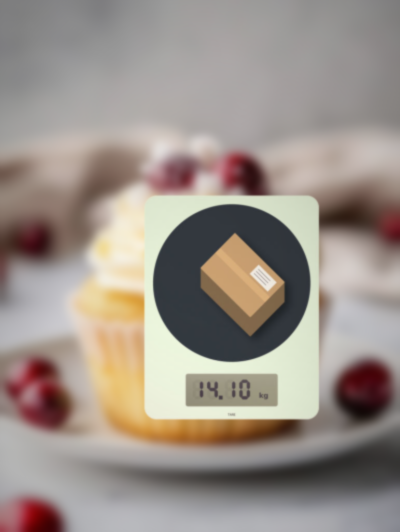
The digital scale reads **14.10** kg
